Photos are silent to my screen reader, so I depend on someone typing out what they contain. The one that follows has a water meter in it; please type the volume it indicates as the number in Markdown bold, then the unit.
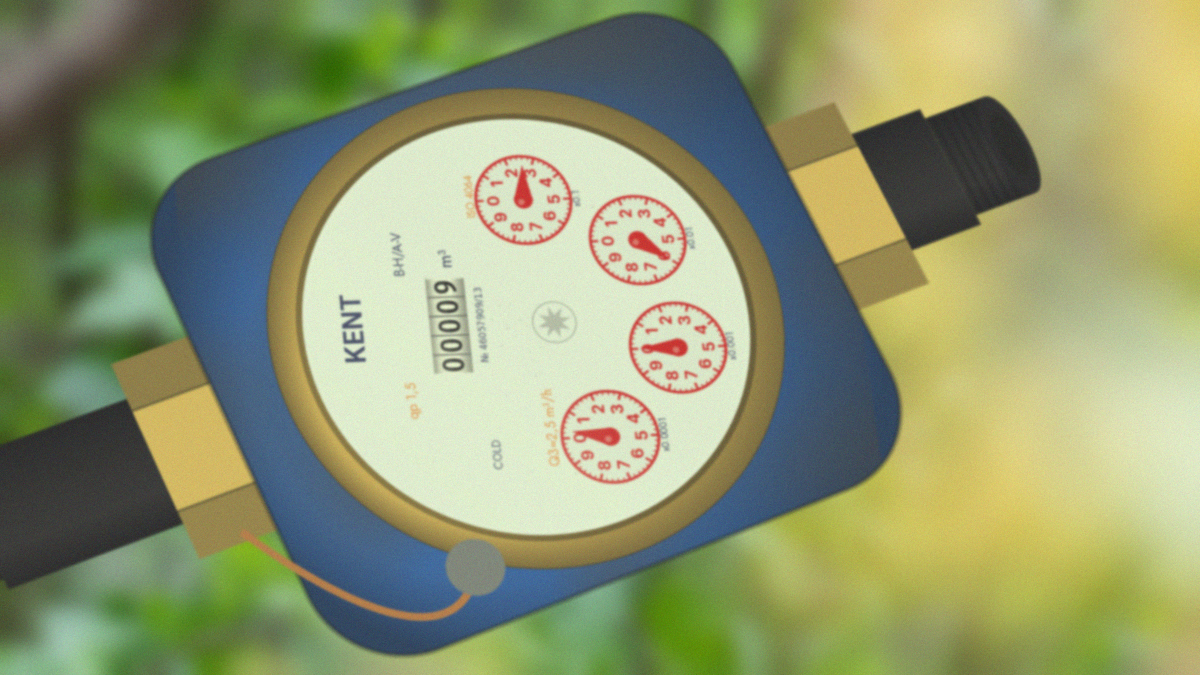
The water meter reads **9.2600** m³
